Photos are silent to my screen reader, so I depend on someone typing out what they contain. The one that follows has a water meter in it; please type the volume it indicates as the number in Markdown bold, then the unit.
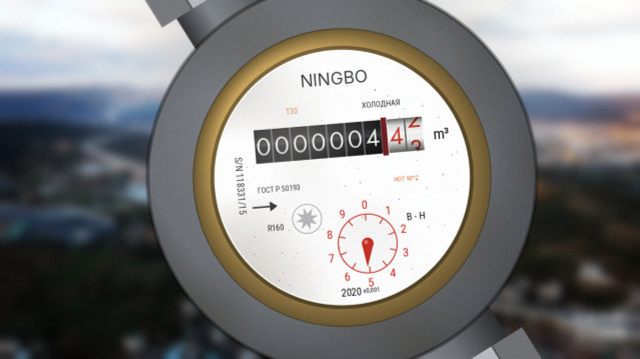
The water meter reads **4.425** m³
